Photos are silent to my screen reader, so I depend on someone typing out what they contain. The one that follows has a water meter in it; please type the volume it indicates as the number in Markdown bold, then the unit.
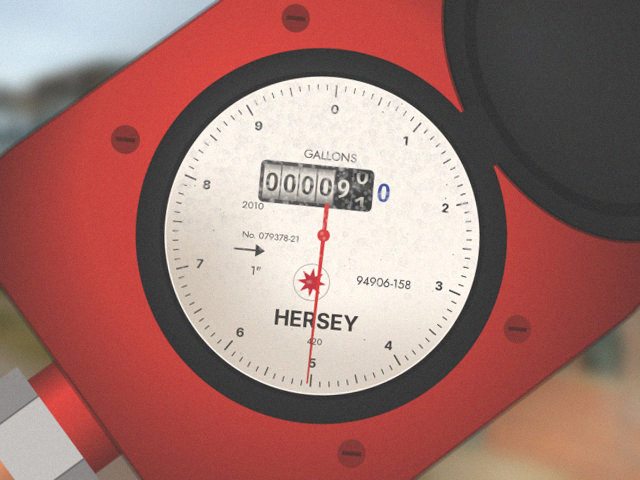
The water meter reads **905.0** gal
